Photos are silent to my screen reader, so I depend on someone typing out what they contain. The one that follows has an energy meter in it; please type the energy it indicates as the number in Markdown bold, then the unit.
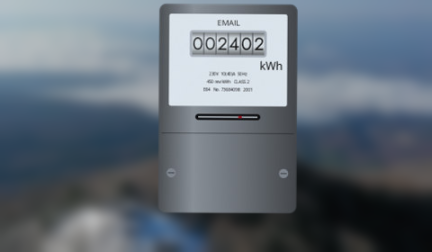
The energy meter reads **2402** kWh
